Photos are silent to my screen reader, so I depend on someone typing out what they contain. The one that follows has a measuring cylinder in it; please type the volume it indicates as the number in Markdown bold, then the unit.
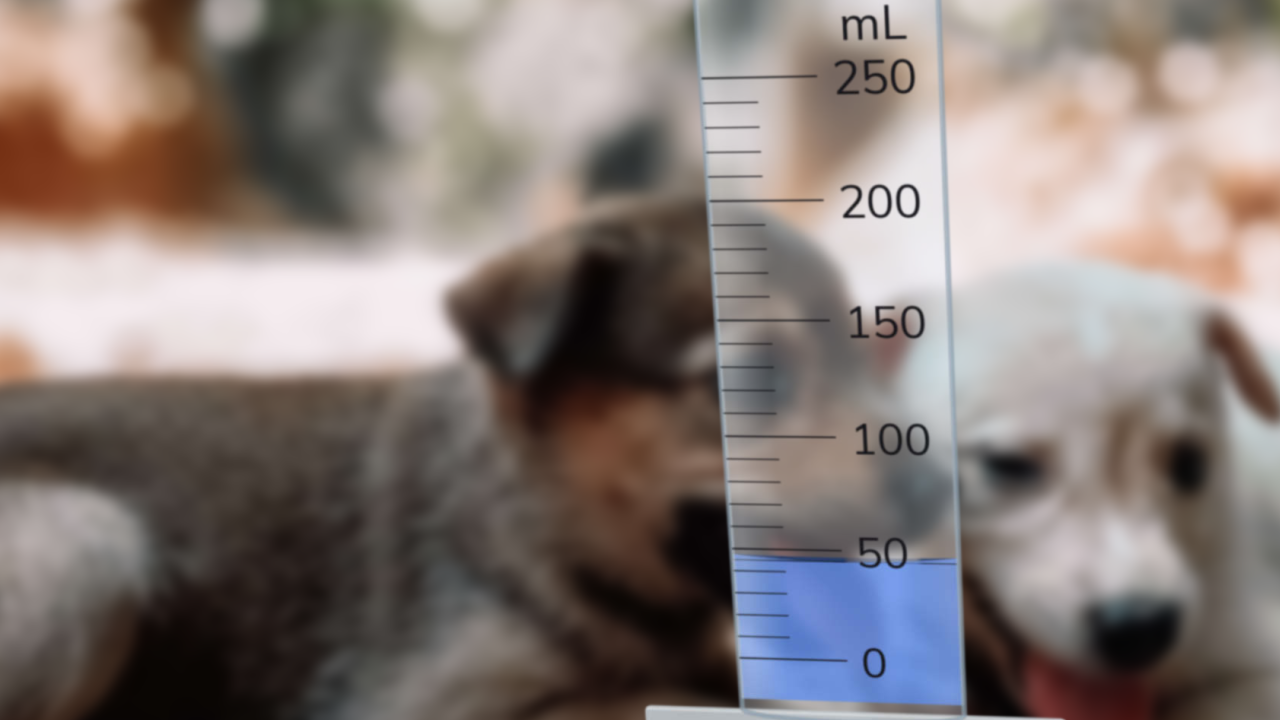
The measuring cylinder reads **45** mL
